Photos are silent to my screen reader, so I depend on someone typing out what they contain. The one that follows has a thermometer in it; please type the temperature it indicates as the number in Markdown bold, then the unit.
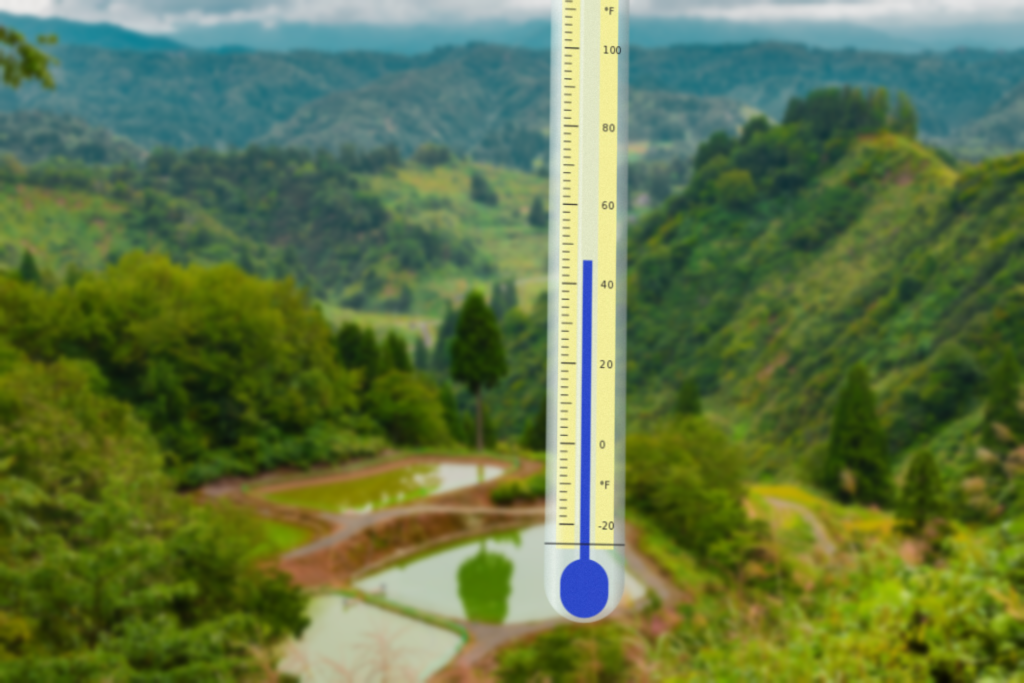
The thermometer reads **46** °F
